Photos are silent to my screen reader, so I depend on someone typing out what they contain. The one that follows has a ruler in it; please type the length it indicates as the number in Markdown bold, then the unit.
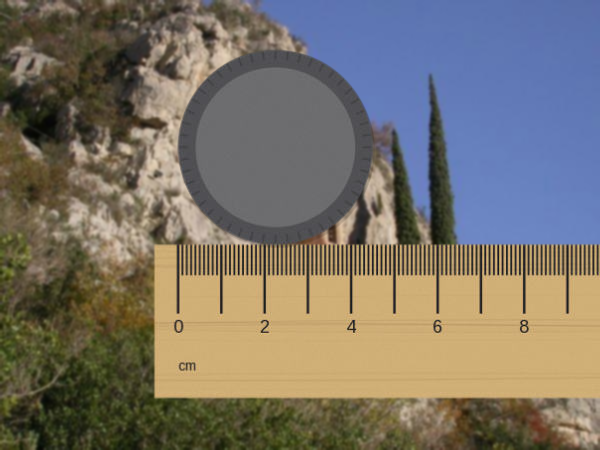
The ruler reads **4.5** cm
